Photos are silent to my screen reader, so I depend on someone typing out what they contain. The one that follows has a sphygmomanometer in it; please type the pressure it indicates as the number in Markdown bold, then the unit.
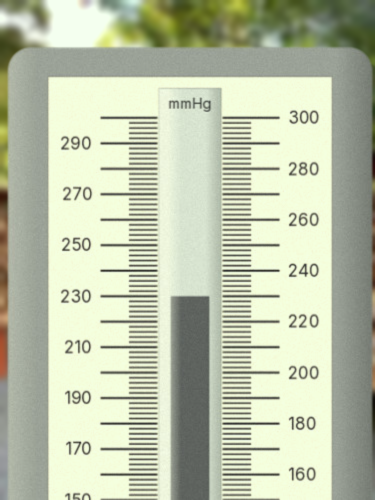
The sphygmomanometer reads **230** mmHg
